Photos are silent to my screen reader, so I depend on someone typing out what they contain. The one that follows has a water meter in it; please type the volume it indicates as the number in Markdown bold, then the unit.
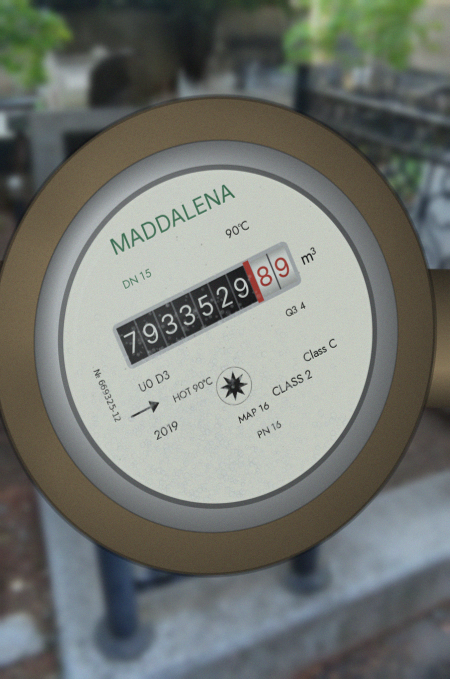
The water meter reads **7933529.89** m³
